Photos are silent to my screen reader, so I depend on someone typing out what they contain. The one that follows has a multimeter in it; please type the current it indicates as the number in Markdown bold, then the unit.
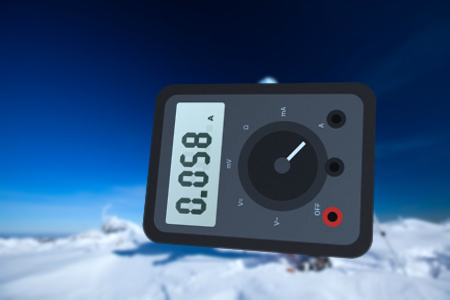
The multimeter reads **0.058** A
